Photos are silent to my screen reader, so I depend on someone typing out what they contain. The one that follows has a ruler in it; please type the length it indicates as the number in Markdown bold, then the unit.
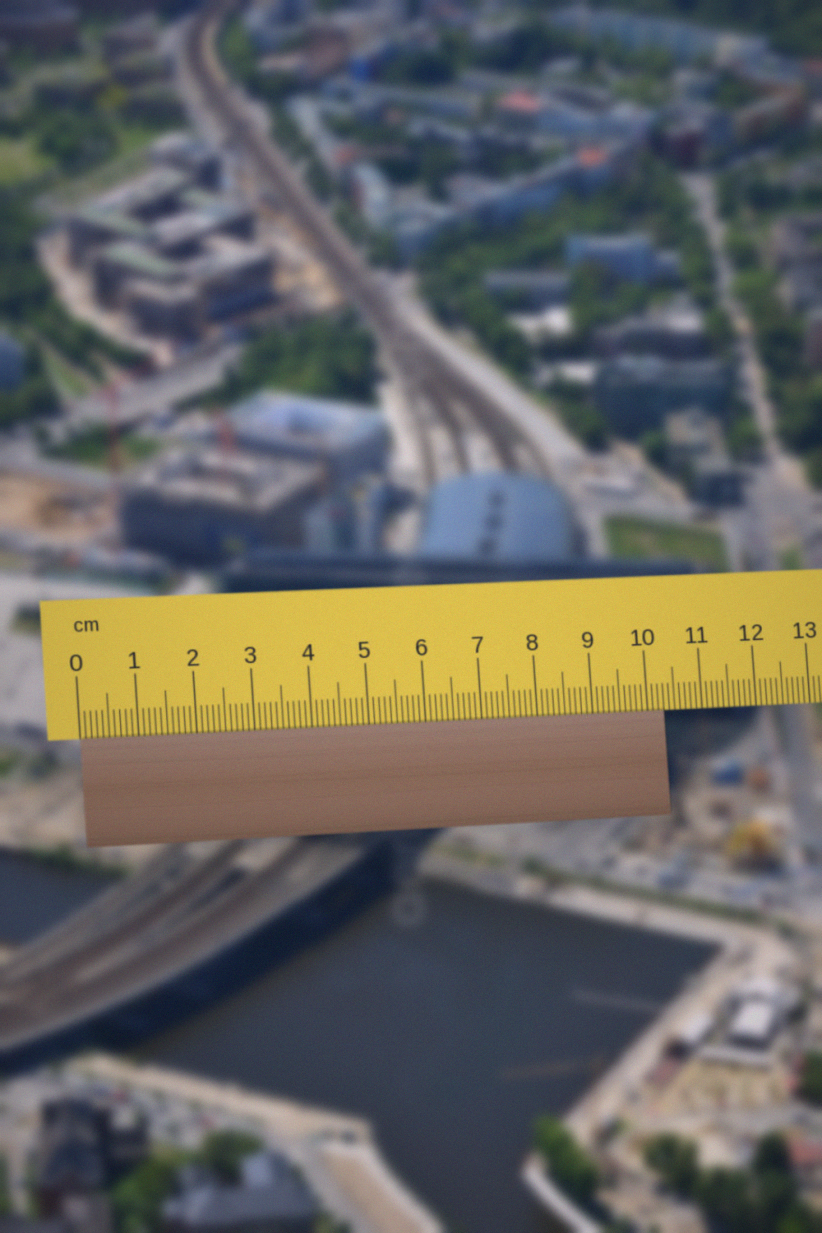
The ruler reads **10.3** cm
